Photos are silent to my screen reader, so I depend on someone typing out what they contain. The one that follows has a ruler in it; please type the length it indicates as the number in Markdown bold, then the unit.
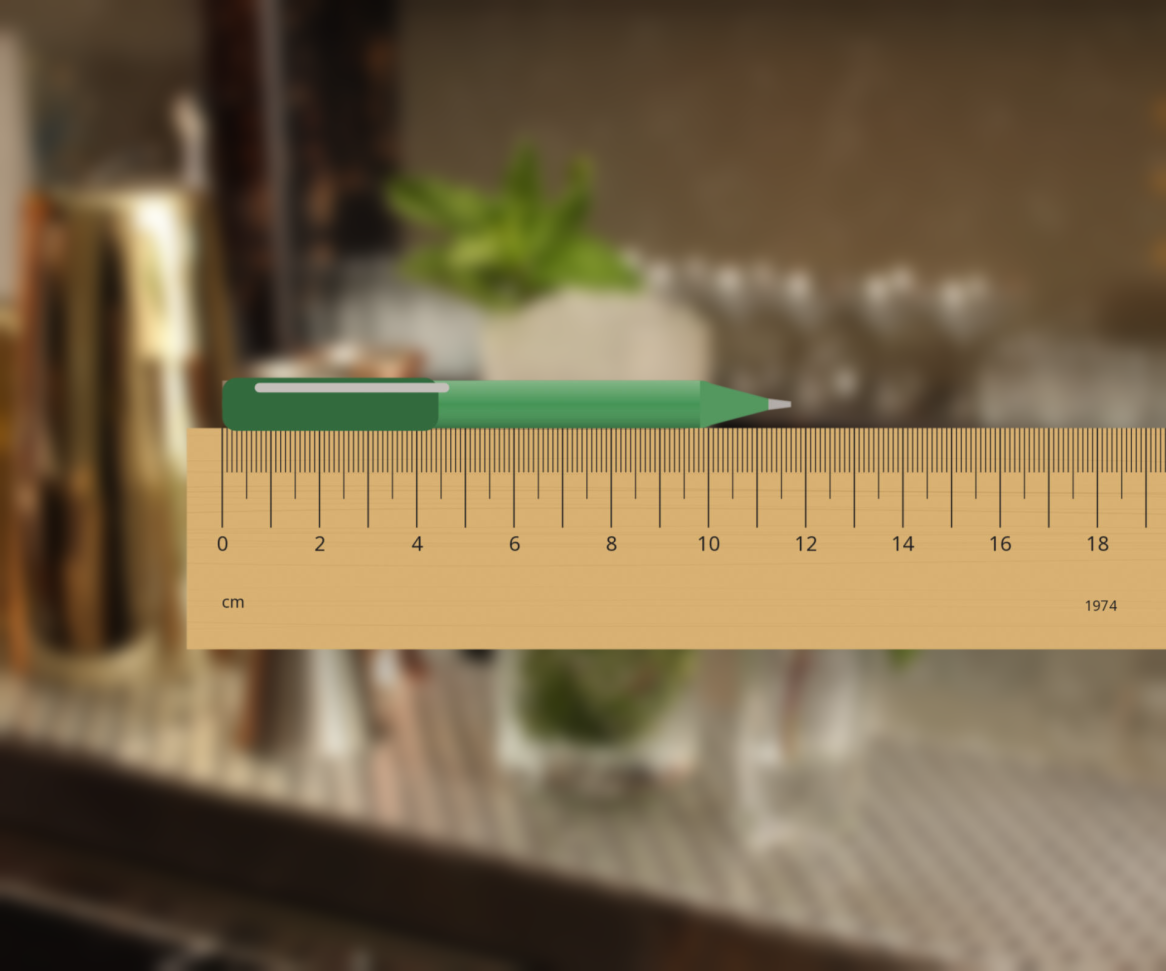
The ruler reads **11.7** cm
